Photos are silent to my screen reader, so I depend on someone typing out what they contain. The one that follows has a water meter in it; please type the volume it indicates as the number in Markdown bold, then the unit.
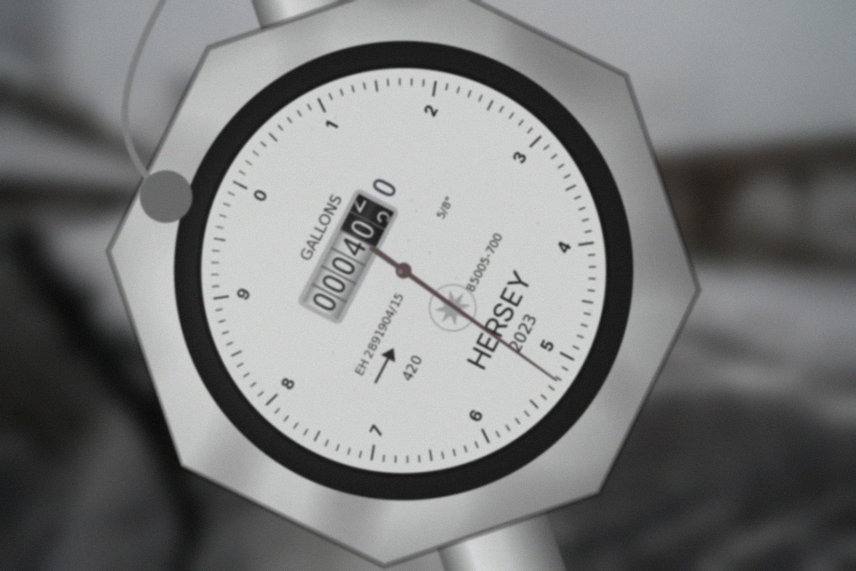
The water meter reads **4025.2** gal
